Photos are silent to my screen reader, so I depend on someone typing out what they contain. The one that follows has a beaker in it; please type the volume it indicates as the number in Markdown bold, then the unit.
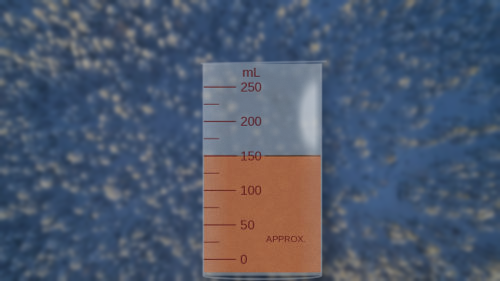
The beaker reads **150** mL
